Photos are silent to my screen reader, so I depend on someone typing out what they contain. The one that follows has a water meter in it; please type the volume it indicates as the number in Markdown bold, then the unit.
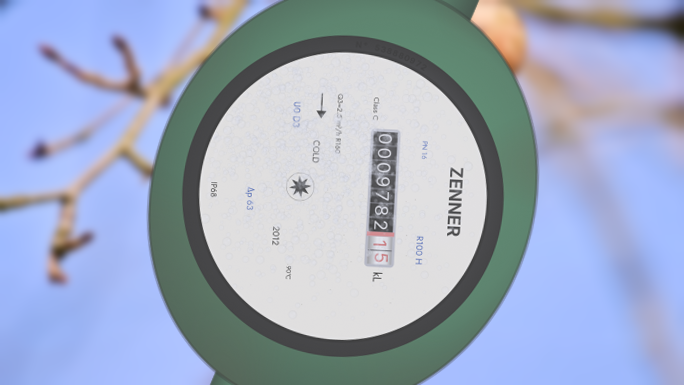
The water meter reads **9782.15** kL
